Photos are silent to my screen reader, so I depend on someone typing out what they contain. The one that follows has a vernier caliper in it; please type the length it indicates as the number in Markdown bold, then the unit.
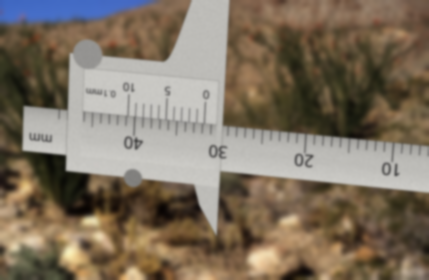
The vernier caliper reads **31.8** mm
